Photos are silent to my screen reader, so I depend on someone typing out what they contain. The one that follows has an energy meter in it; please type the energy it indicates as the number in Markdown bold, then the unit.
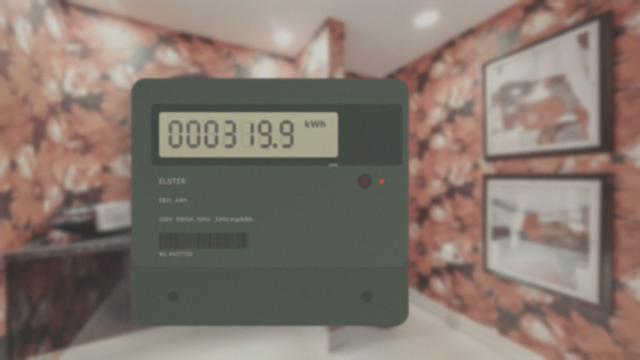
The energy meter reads **319.9** kWh
